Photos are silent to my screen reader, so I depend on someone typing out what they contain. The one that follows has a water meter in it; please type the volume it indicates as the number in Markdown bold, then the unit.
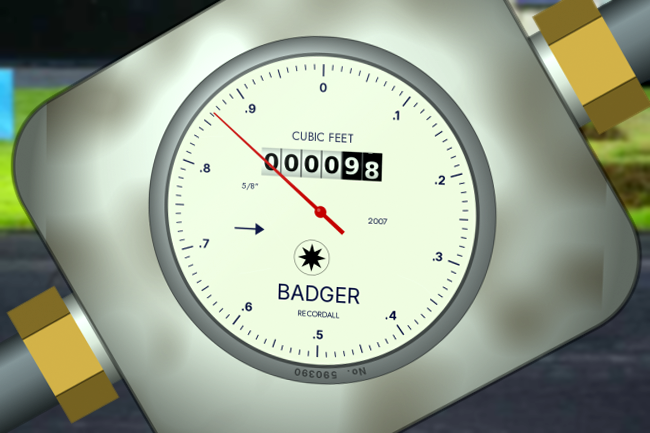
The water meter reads **97.86** ft³
